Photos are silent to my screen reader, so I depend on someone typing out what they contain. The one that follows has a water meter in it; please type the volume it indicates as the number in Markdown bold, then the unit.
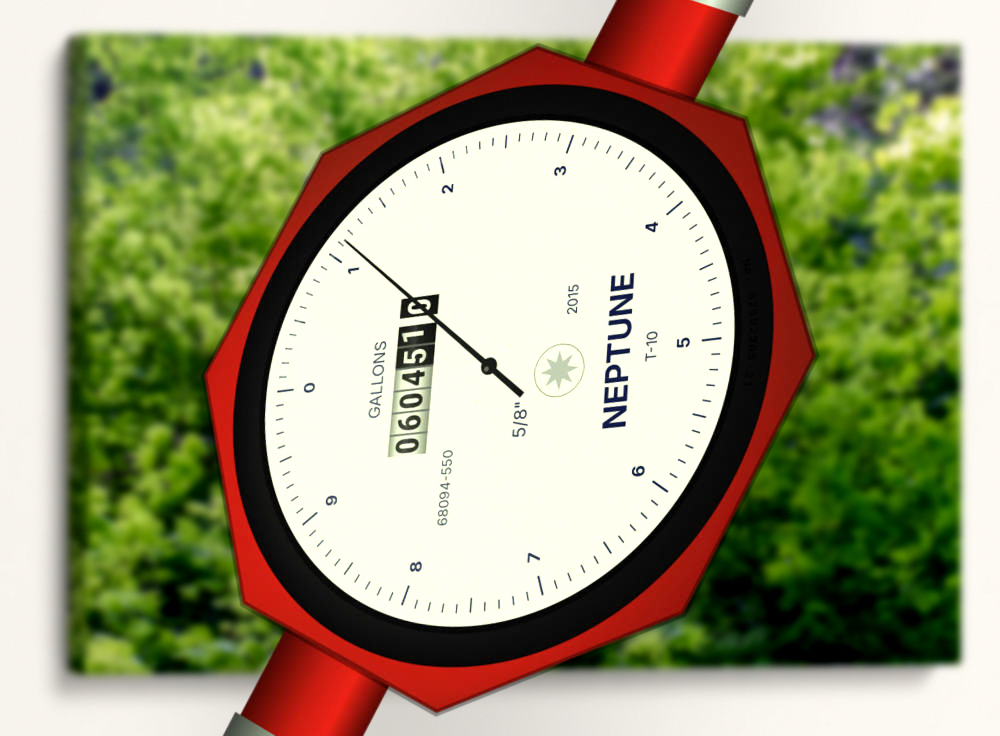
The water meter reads **604511.1** gal
